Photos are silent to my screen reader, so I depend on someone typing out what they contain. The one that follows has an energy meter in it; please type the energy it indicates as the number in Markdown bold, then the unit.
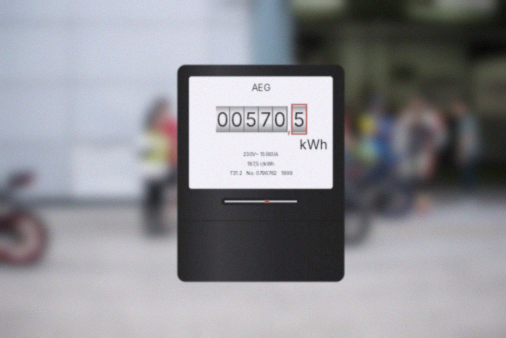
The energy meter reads **570.5** kWh
